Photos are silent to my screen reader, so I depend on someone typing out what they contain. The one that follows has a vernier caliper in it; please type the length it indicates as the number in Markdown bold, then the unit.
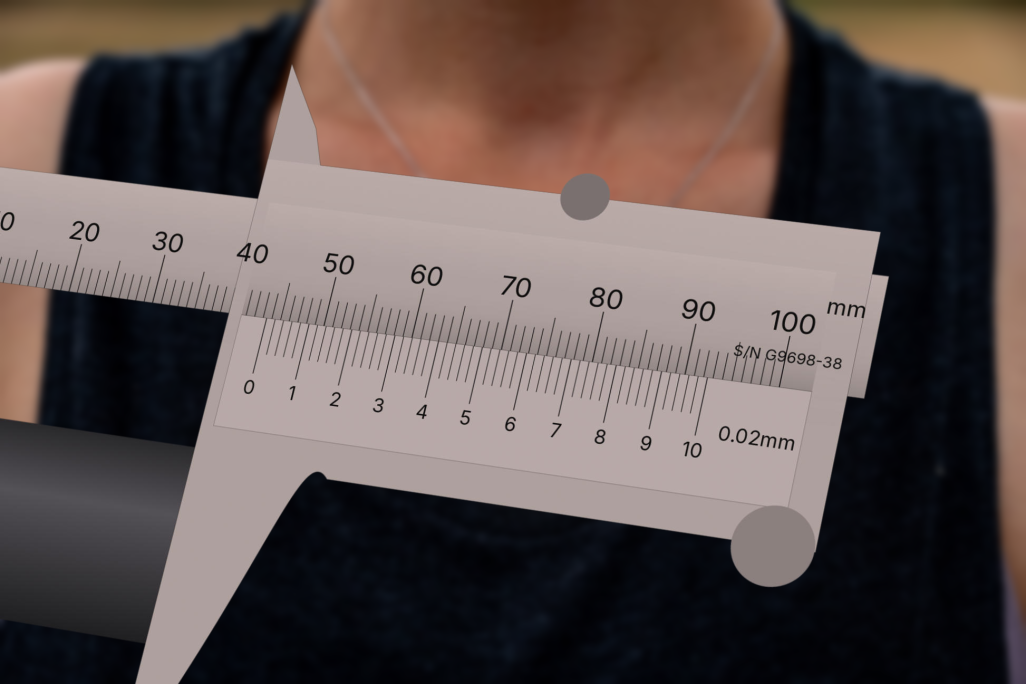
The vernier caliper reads **43.4** mm
